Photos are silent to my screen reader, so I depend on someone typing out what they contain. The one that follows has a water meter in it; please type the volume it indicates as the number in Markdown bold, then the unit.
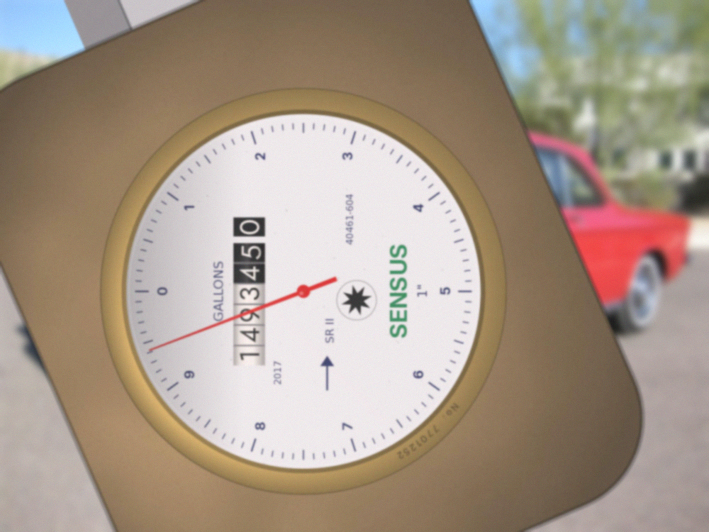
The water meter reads **1493449.4** gal
